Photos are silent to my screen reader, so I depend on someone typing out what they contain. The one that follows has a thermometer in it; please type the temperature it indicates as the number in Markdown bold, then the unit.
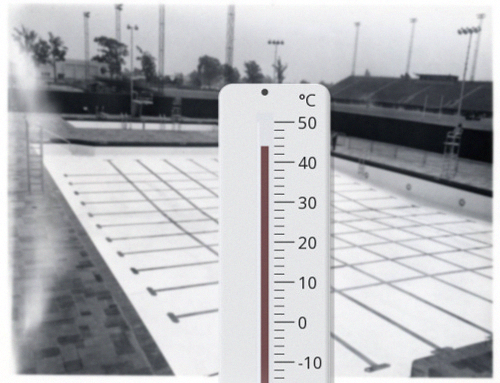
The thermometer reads **44** °C
